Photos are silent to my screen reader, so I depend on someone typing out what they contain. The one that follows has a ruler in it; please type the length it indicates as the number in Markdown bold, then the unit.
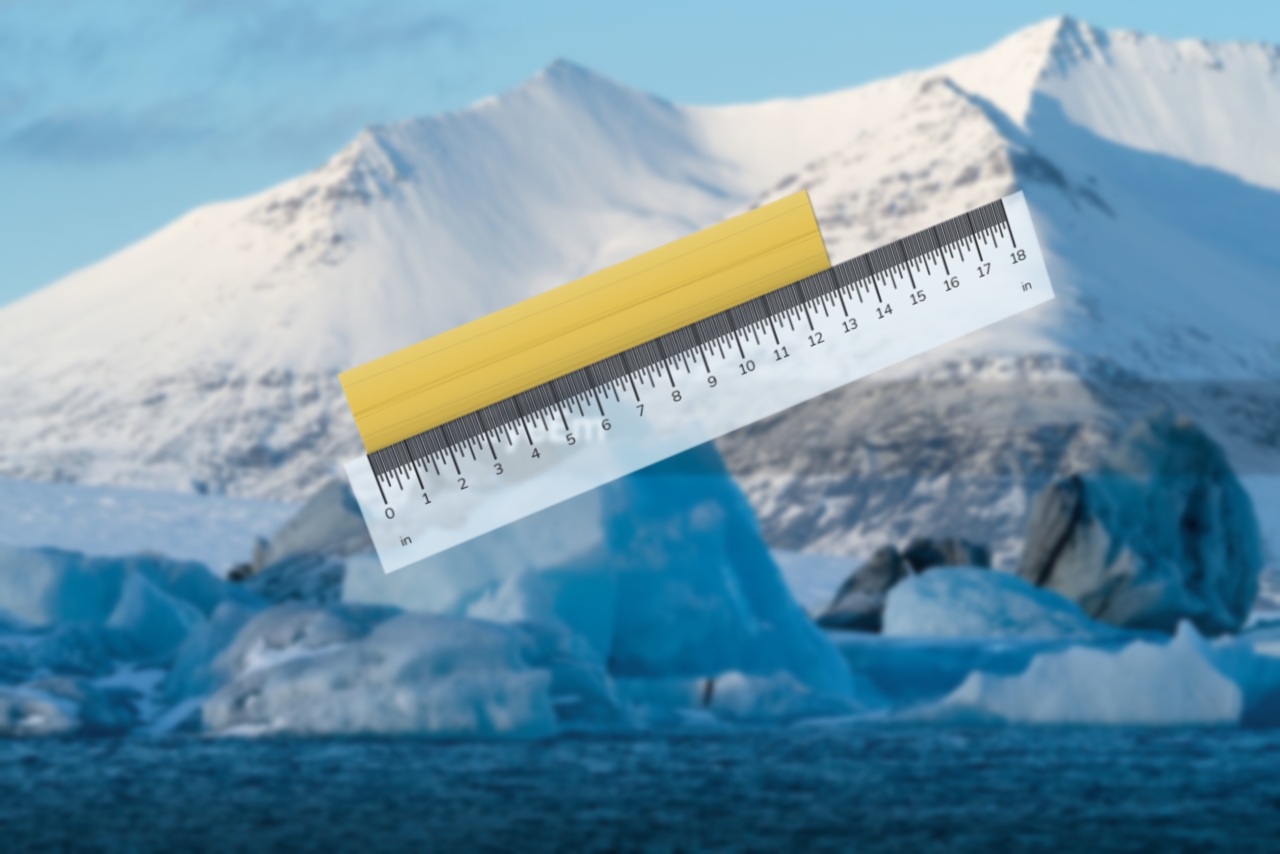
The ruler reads **13** in
